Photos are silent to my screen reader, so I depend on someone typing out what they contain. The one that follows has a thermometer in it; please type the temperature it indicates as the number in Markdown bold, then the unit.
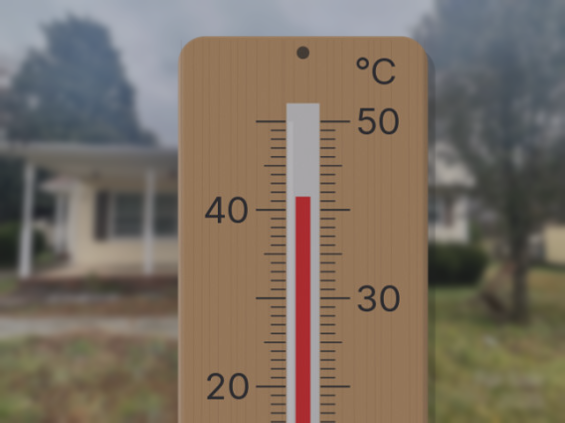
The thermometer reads **41.5** °C
